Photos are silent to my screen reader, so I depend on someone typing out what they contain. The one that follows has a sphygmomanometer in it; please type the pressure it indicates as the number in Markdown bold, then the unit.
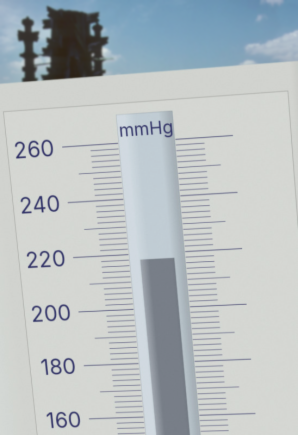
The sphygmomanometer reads **218** mmHg
